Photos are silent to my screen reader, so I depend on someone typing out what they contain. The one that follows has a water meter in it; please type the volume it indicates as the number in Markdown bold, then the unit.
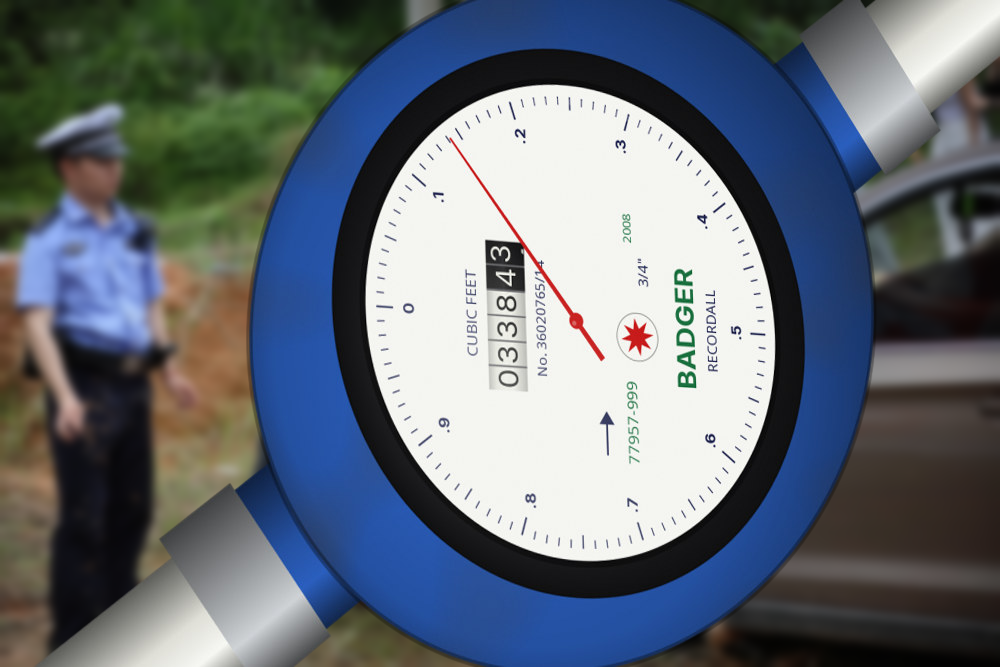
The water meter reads **33843.14** ft³
